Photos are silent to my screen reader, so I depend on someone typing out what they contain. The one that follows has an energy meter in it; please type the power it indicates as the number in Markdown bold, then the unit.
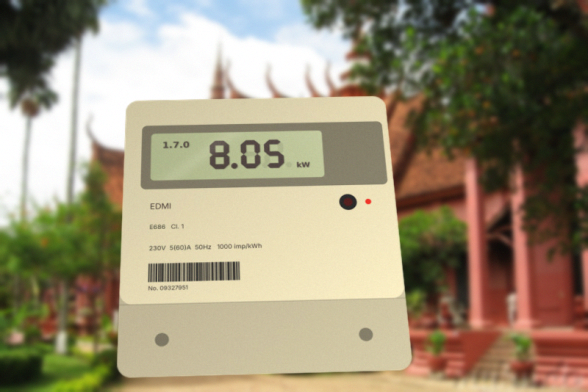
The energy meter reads **8.05** kW
